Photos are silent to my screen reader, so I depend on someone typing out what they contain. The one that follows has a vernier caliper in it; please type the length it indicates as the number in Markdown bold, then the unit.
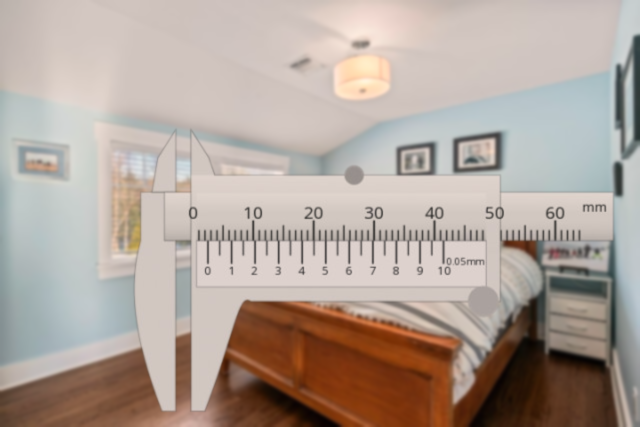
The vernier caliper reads **2.5** mm
